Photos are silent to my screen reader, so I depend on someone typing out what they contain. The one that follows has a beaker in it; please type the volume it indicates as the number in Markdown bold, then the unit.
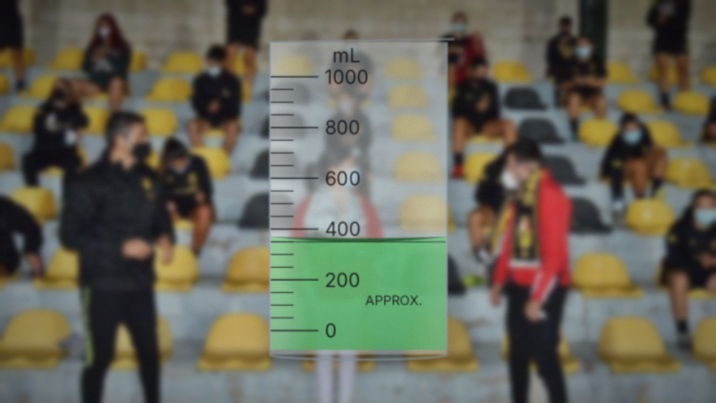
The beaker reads **350** mL
